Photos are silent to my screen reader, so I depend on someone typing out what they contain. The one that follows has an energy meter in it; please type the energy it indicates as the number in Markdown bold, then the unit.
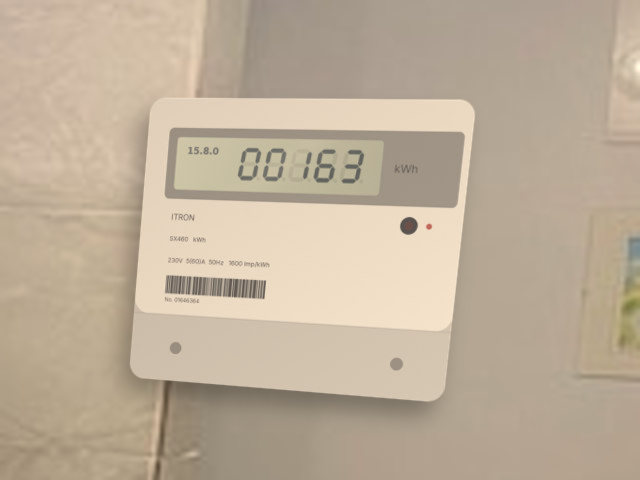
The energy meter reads **163** kWh
